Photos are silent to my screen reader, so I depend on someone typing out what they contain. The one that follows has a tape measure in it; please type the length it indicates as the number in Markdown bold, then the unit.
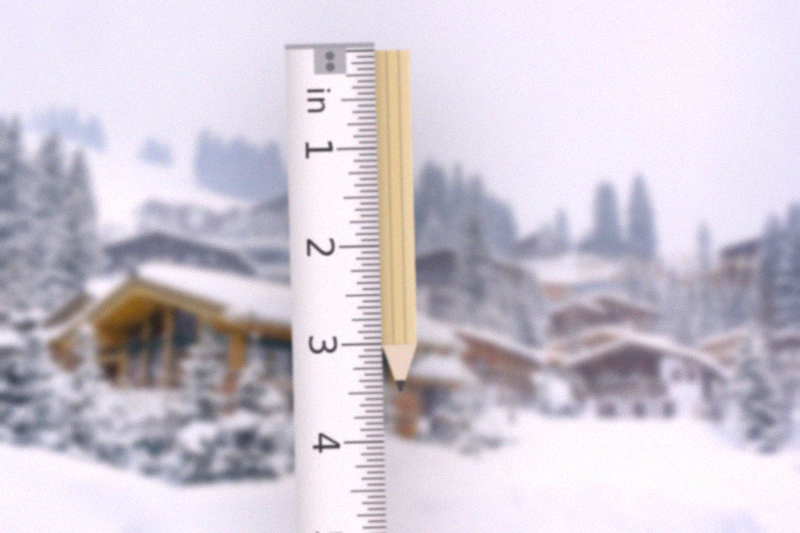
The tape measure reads **3.5** in
